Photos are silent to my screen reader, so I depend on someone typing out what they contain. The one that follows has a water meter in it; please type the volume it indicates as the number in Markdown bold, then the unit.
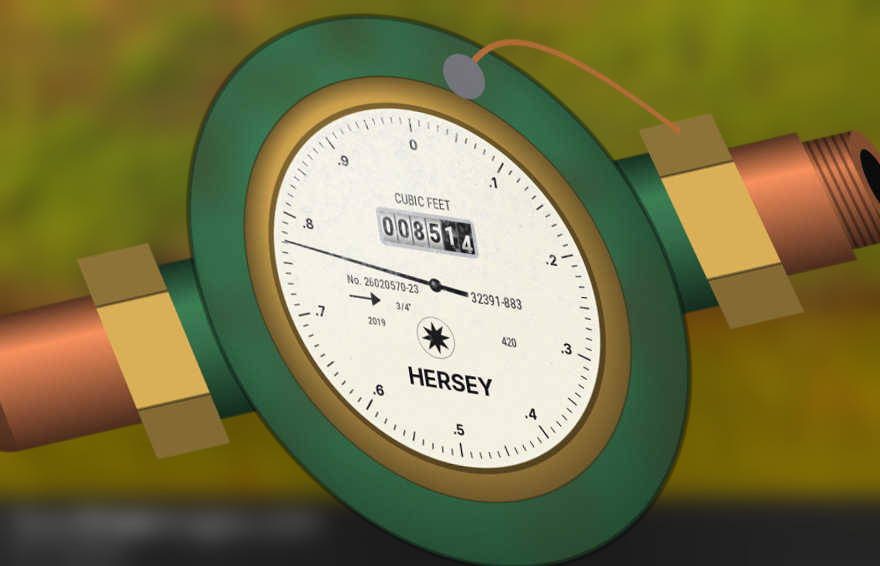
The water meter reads **8513.77** ft³
